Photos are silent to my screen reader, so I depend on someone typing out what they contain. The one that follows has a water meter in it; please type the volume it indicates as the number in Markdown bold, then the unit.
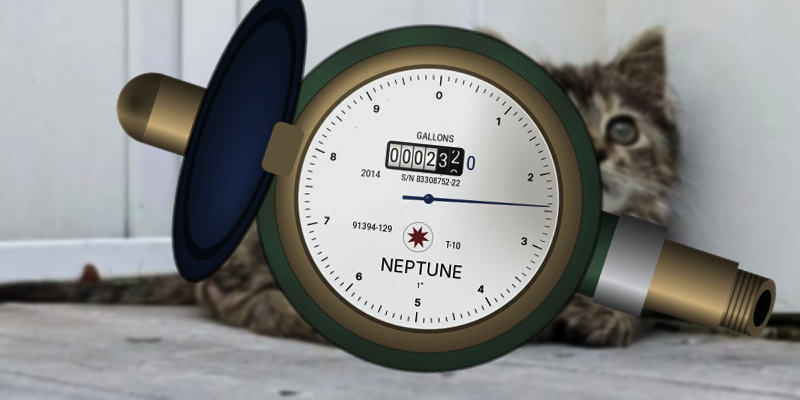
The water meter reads **2322.4** gal
